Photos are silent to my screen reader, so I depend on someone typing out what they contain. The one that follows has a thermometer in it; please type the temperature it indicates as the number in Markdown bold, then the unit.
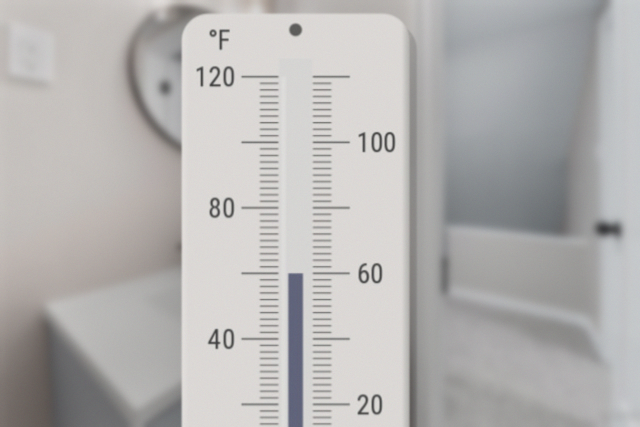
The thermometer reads **60** °F
